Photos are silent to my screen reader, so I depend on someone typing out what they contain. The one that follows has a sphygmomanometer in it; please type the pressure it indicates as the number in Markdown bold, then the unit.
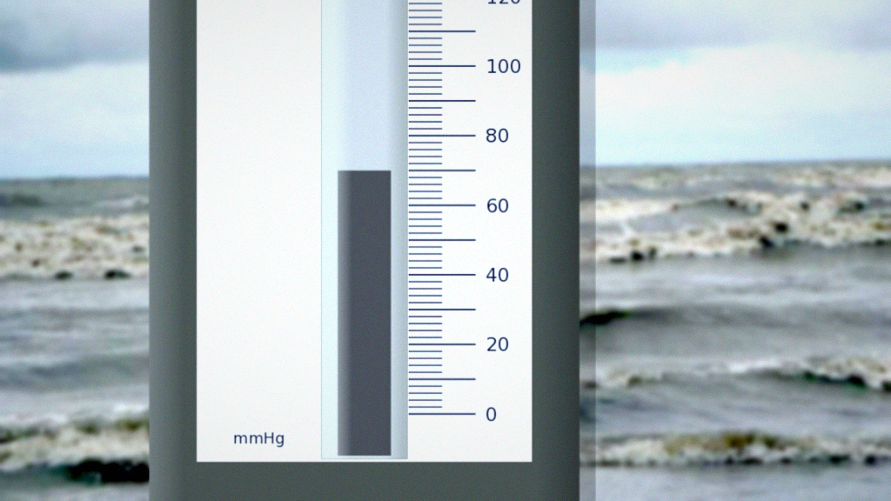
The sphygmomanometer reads **70** mmHg
